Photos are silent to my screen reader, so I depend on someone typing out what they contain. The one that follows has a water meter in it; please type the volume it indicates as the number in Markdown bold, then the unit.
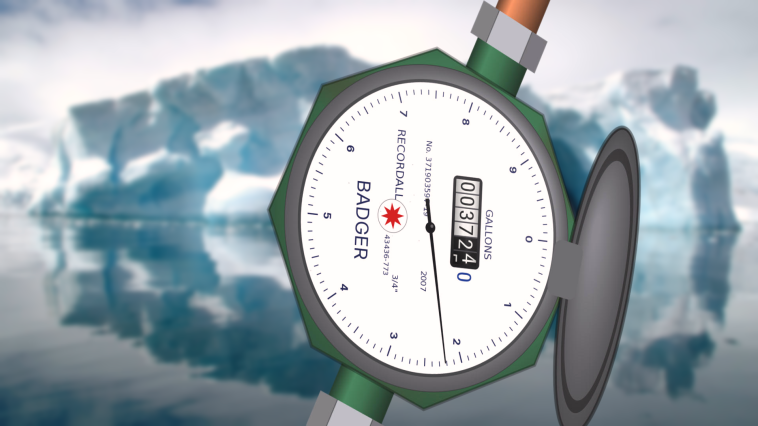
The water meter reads **37242.2** gal
